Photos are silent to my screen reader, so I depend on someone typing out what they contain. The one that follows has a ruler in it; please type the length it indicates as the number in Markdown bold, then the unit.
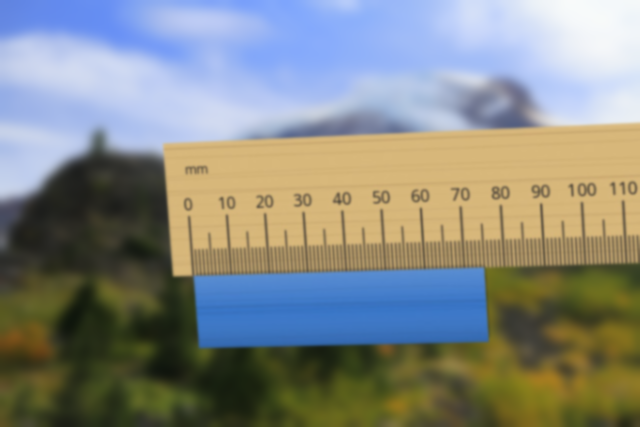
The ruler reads **75** mm
